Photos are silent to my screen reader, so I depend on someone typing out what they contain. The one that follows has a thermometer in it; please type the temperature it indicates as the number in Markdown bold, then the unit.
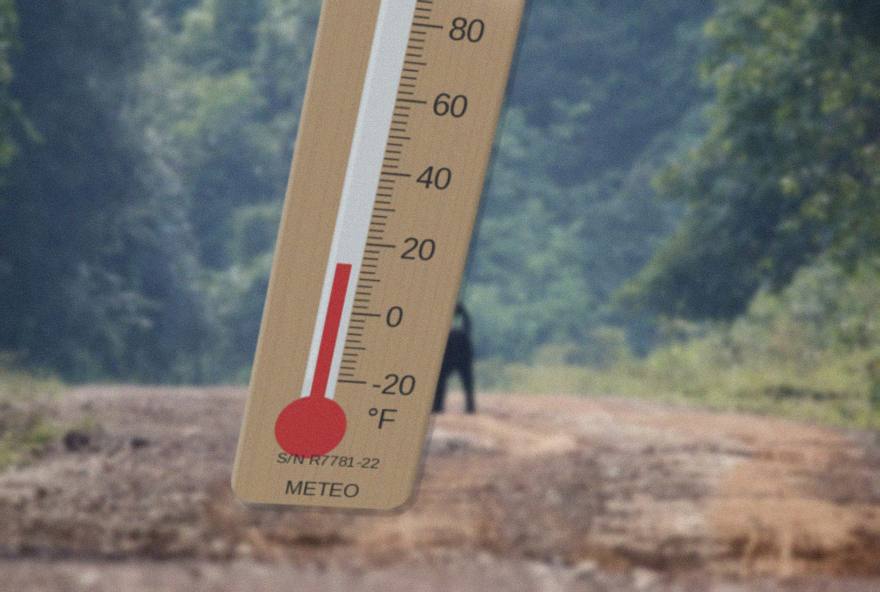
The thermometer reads **14** °F
